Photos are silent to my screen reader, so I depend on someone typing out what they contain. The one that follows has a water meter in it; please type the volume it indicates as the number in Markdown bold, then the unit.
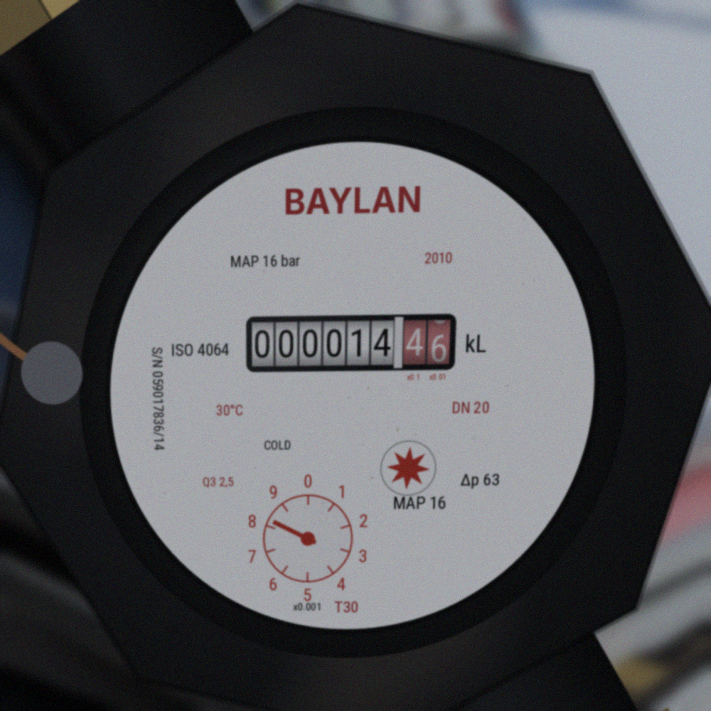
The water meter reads **14.458** kL
